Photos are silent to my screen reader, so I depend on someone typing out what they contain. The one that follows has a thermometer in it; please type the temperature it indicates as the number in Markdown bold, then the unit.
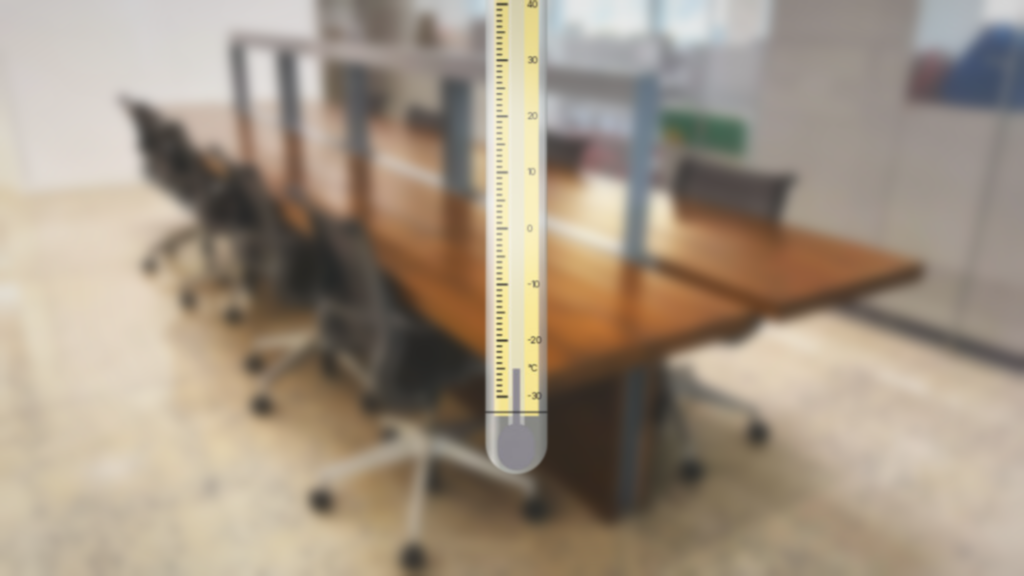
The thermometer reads **-25** °C
